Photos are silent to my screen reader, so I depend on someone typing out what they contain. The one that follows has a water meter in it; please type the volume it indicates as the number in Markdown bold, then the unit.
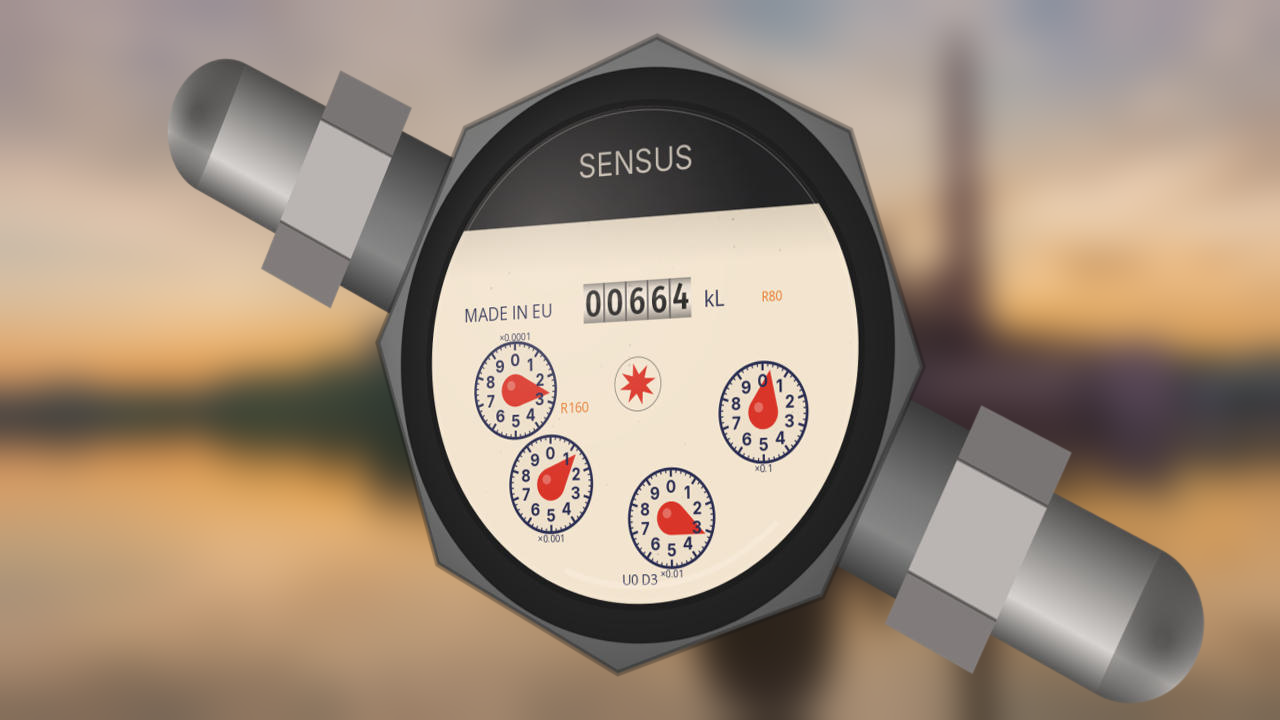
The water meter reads **664.0312** kL
